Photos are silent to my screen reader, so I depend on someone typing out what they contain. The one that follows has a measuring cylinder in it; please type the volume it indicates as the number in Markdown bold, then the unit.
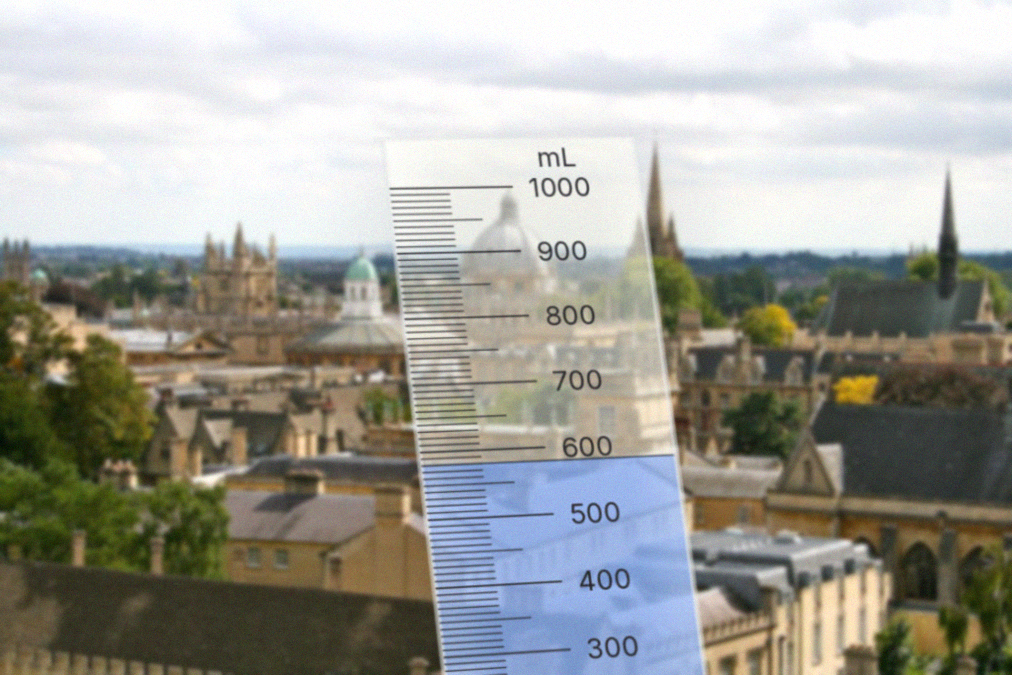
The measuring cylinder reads **580** mL
